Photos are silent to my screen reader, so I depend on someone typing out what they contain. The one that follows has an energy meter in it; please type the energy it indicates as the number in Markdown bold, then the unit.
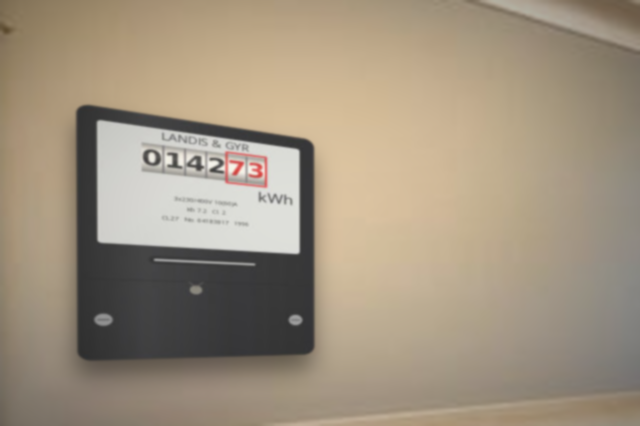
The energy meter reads **142.73** kWh
